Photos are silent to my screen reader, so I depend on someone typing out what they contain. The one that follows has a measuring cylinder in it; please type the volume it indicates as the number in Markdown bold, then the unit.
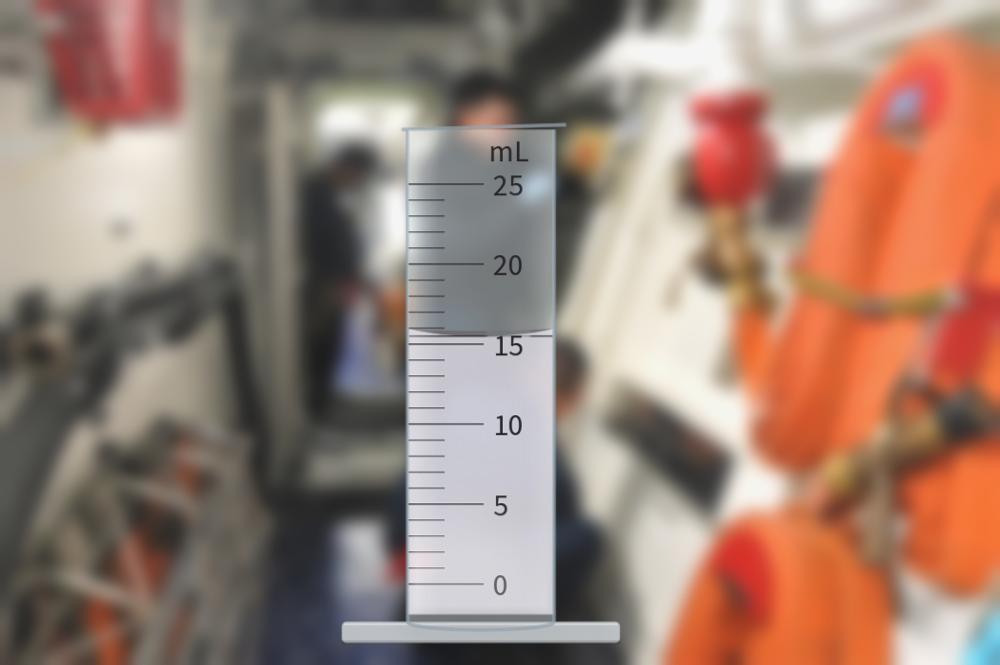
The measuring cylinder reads **15.5** mL
